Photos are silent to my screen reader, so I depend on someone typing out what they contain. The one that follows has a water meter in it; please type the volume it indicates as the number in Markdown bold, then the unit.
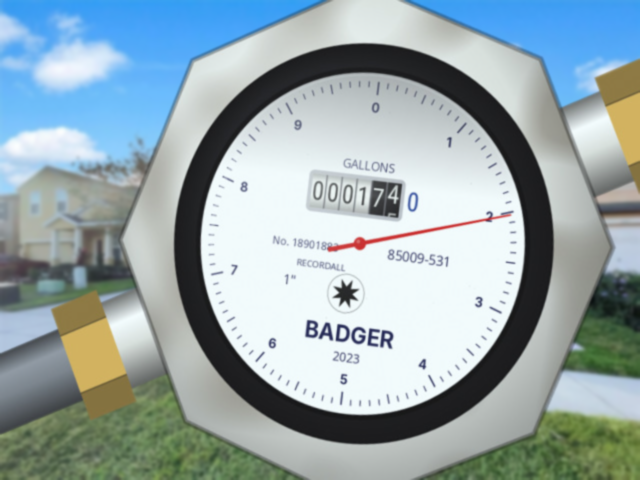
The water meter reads **1742.0** gal
